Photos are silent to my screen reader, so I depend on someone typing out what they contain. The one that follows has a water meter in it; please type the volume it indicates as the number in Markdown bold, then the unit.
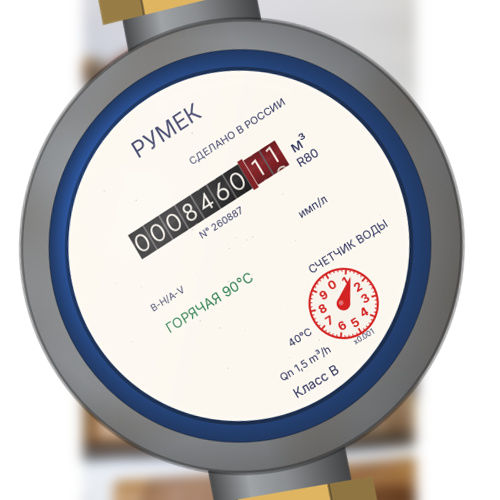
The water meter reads **8460.111** m³
